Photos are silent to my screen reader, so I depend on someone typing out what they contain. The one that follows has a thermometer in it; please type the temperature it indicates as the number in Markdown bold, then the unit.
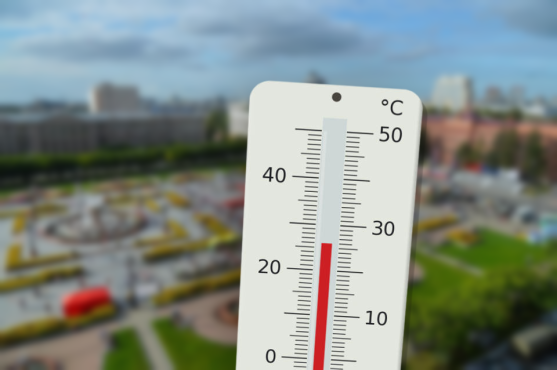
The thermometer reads **26** °C
